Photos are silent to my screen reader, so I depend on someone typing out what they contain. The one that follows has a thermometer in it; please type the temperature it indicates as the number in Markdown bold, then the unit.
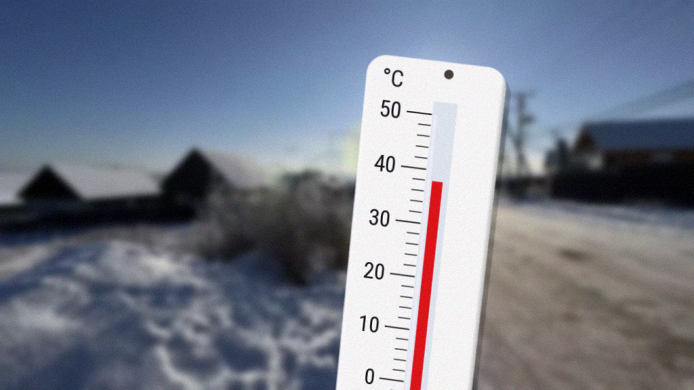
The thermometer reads **38** °C
